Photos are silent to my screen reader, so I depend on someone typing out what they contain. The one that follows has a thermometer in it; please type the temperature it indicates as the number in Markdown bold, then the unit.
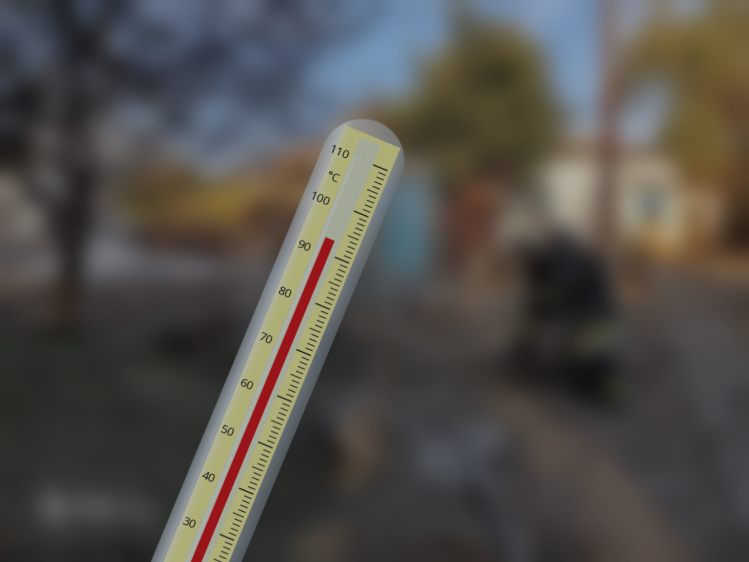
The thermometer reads **93** °C
